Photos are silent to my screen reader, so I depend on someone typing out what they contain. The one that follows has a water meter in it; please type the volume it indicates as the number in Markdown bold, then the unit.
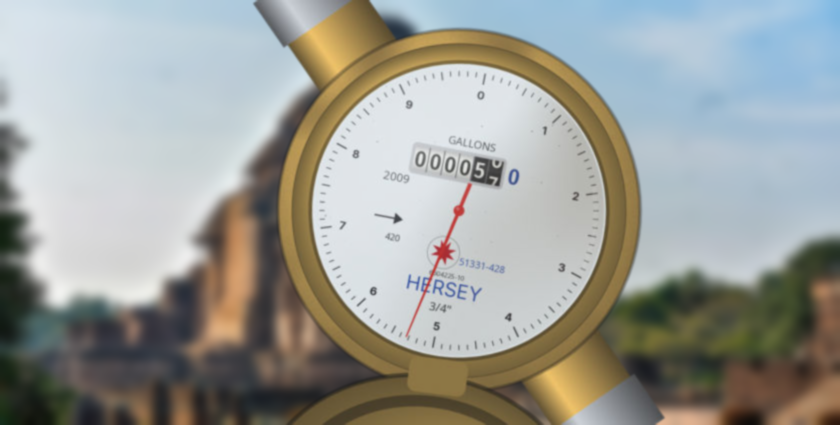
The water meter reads **565.3** gal
